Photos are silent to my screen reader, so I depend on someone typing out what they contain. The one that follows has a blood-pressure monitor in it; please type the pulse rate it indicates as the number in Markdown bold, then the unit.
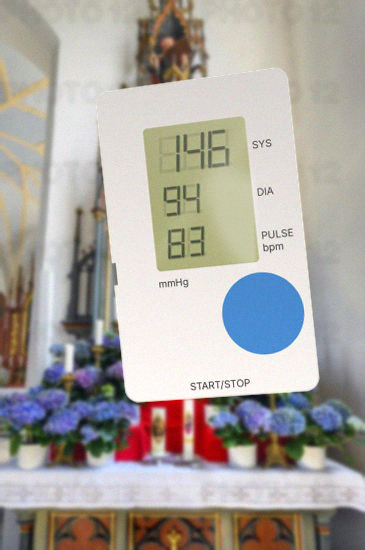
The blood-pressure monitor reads **83** bpm
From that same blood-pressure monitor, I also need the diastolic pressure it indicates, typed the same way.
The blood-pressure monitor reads **94** mmHg
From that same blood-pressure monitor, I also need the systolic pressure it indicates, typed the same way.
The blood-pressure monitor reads **146** mmHg
